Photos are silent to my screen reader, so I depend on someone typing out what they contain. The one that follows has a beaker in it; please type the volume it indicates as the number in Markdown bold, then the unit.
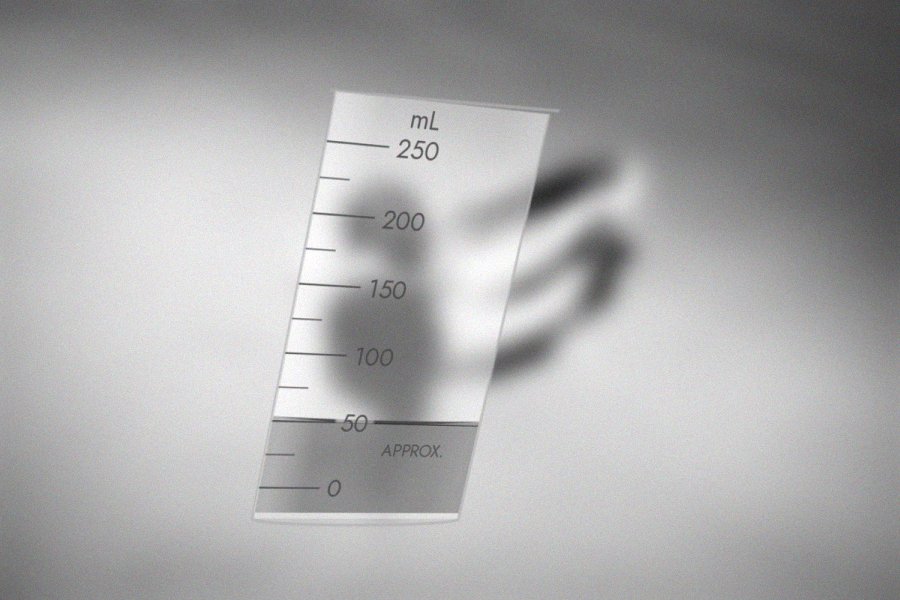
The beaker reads **50** mL
